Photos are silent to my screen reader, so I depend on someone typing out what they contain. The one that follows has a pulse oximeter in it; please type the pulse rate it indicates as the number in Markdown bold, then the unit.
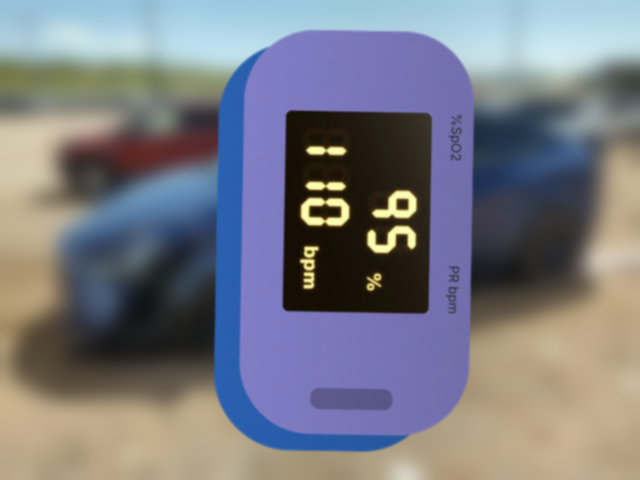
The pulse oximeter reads **110** bpm
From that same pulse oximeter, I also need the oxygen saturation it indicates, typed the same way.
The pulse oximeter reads **95** %
